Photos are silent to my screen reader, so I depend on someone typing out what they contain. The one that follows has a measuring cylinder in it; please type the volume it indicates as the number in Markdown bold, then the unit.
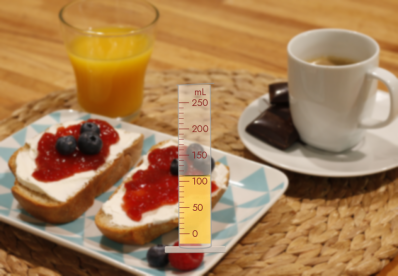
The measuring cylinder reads **110** mL
